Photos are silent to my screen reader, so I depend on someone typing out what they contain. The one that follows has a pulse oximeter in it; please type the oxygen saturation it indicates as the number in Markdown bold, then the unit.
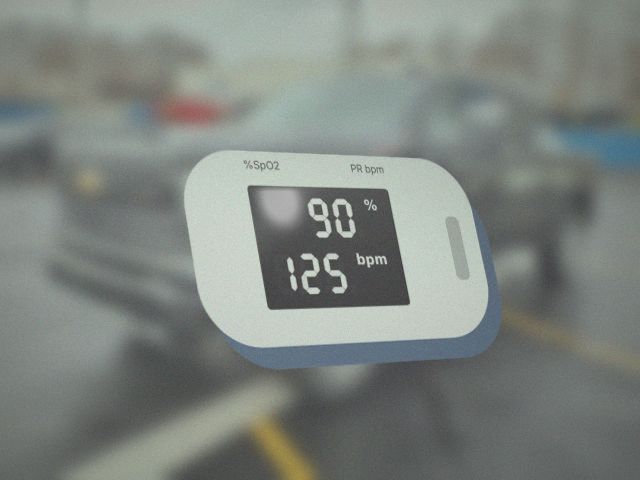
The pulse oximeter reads **90** %
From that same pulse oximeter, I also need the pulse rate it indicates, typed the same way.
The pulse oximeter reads **125** bpm
